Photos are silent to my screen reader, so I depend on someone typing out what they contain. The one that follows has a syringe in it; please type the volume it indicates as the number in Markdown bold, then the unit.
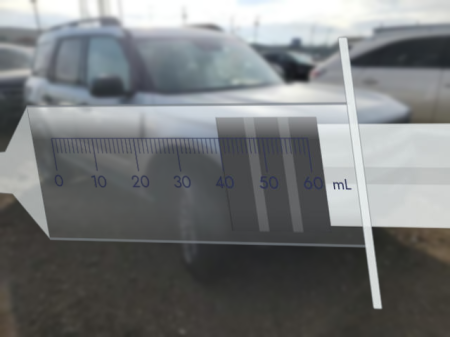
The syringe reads **40** mL
